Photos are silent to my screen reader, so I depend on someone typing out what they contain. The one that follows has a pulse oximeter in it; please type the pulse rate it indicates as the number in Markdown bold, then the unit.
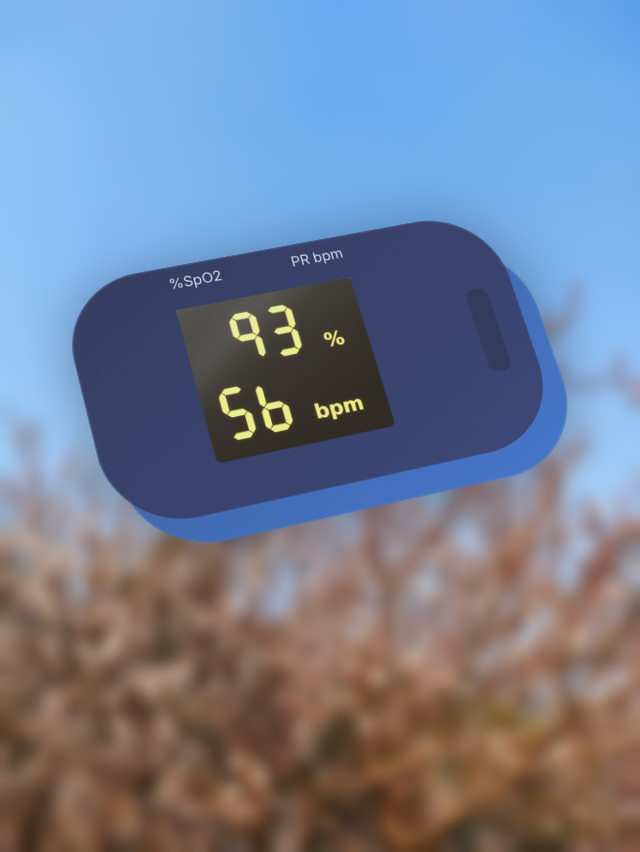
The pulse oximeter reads **56** bpm
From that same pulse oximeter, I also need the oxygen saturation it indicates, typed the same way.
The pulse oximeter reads **93** %
